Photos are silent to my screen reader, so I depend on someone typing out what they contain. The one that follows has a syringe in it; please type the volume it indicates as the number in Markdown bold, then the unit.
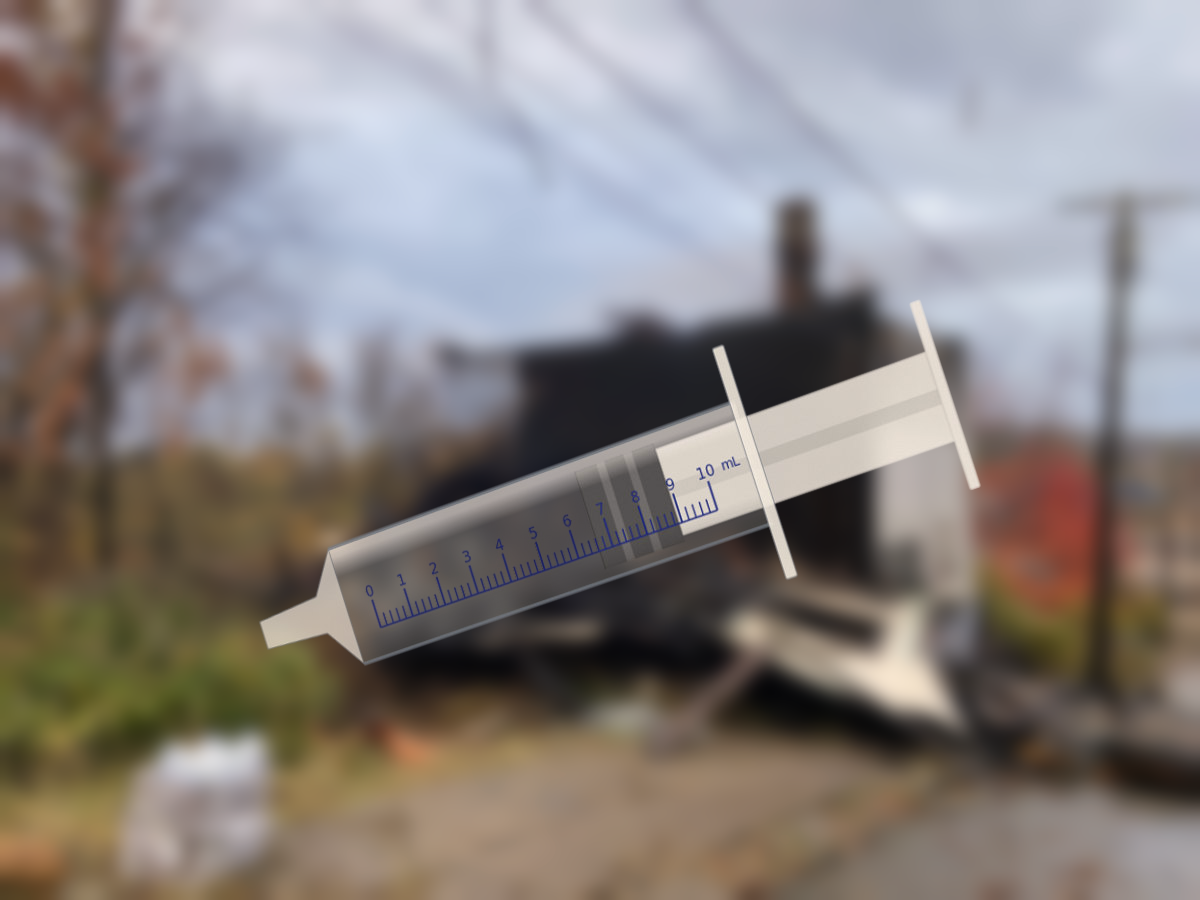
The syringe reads **6.6** mL
